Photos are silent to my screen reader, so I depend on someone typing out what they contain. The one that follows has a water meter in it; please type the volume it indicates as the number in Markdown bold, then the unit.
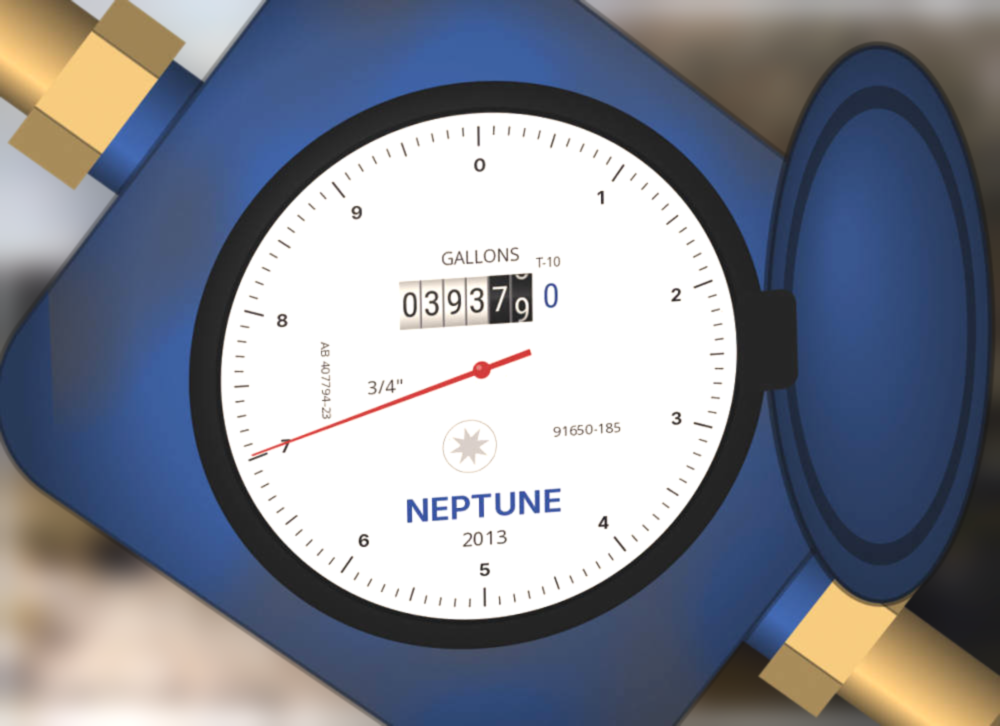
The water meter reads **393787.0** gal
